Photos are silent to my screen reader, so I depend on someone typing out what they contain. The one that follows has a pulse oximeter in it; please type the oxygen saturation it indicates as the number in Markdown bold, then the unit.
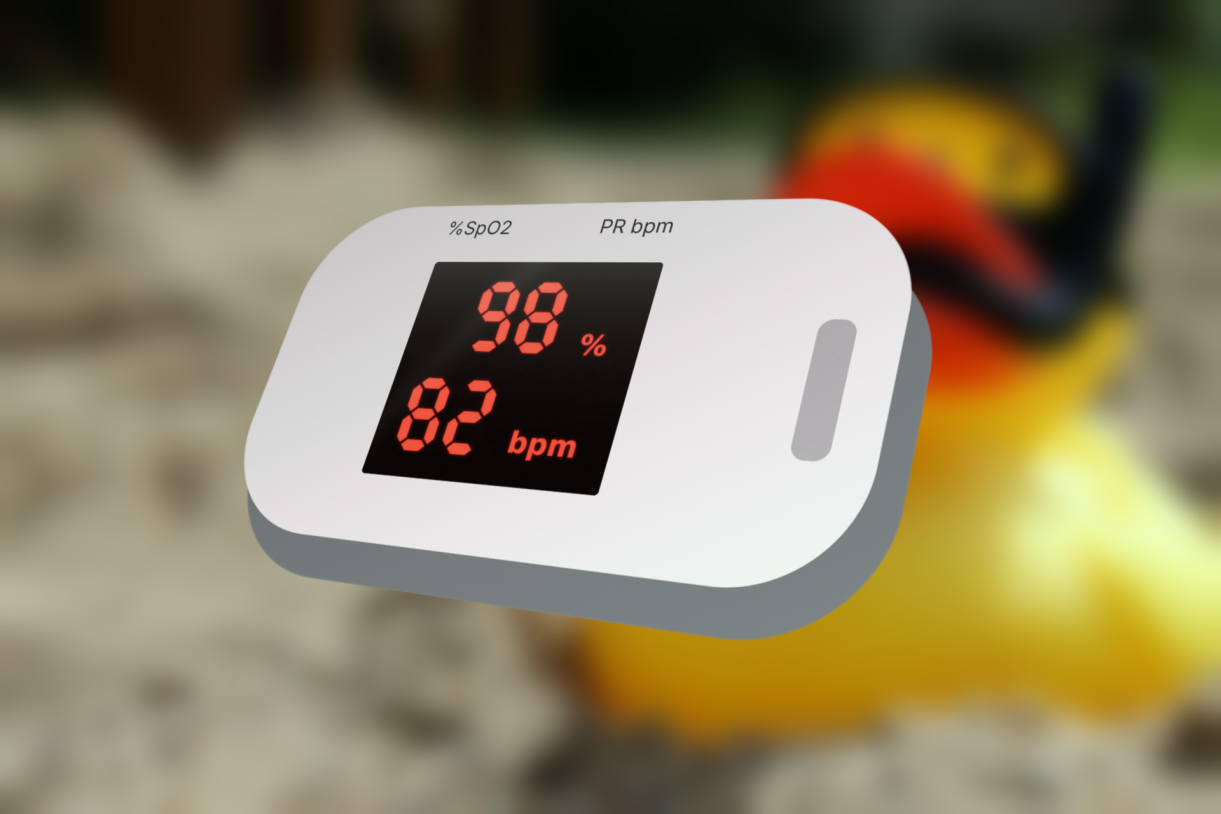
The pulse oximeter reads **98** %
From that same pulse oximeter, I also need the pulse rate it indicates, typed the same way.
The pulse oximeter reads **82** bpm
